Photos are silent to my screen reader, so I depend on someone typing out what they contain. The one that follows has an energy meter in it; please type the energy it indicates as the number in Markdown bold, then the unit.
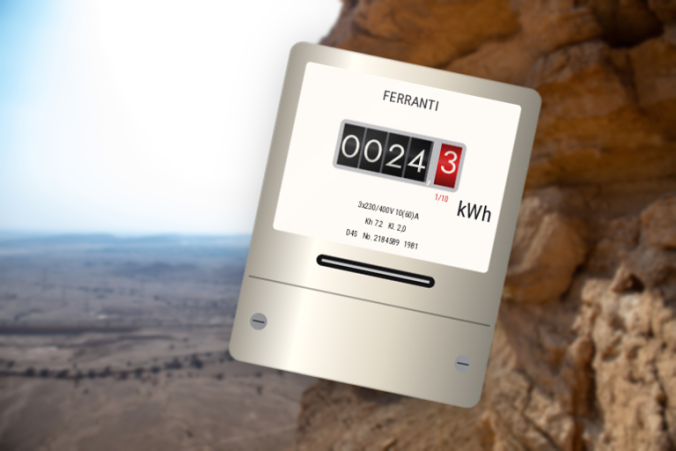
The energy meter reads **24.3** kWh
